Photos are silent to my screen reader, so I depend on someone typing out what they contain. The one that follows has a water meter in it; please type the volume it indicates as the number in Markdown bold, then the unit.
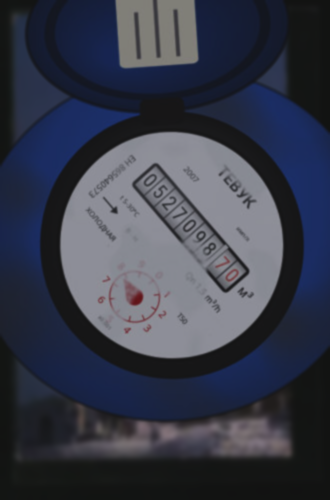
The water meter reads **527098.707** m³
